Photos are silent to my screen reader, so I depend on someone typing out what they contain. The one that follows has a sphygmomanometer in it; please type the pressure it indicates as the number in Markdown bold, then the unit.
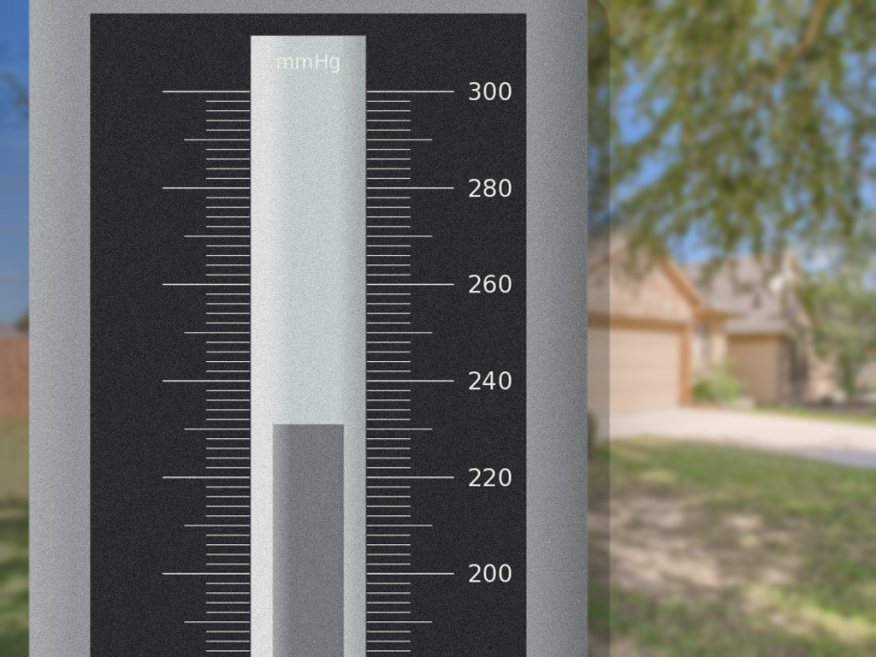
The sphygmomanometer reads **231** mmHg
